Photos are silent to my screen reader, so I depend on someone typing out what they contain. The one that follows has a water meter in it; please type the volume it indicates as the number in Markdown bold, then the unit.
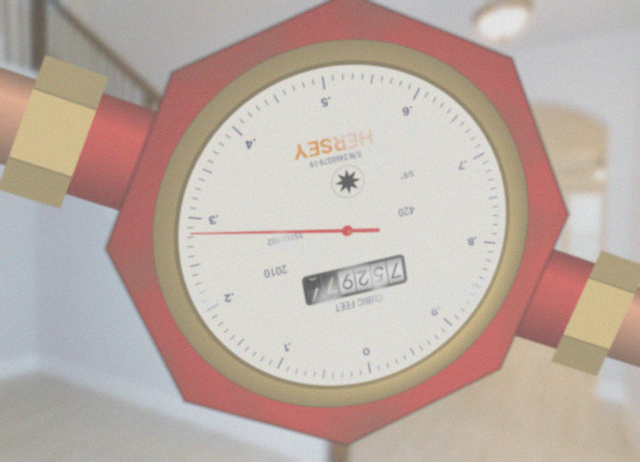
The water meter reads **752977.28** ft³
